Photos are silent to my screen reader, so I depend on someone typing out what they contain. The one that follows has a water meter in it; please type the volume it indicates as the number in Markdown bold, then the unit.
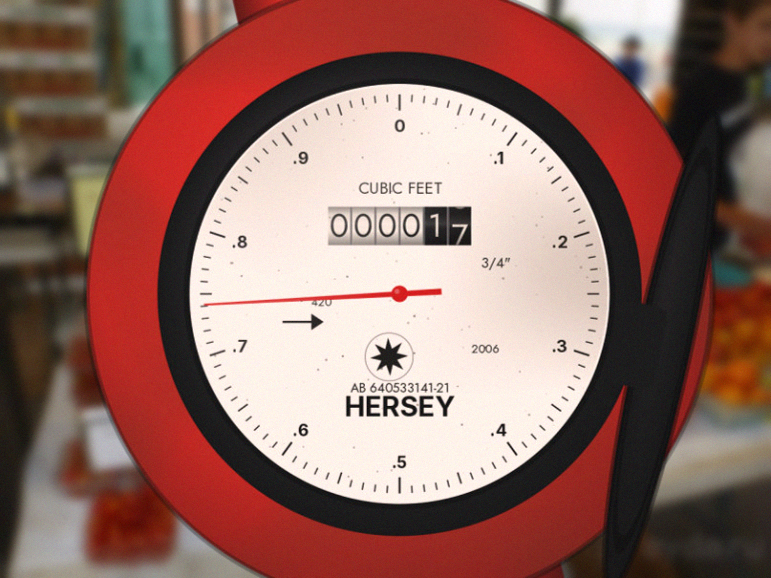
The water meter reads **16.74** ft³
